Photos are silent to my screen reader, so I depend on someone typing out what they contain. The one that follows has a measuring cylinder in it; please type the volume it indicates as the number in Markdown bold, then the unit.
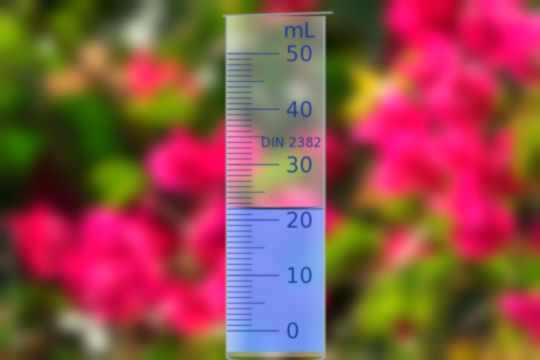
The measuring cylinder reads **22** mL
